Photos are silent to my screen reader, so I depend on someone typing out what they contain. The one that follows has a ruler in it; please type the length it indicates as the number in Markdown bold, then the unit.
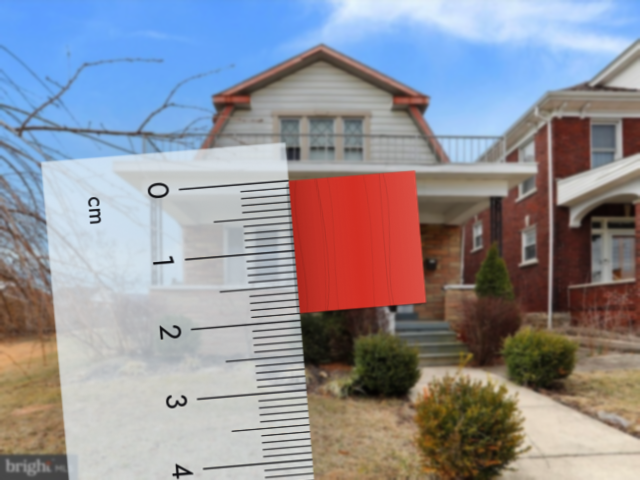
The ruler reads **1.9** cm
